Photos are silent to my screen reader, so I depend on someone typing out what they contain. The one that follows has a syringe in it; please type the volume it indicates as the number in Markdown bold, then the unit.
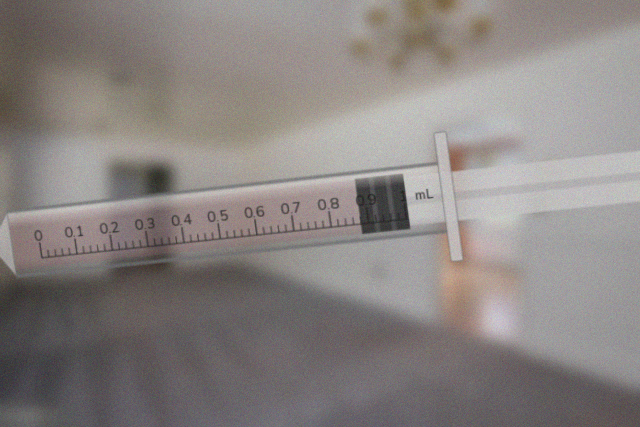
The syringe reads **0.88** mL
